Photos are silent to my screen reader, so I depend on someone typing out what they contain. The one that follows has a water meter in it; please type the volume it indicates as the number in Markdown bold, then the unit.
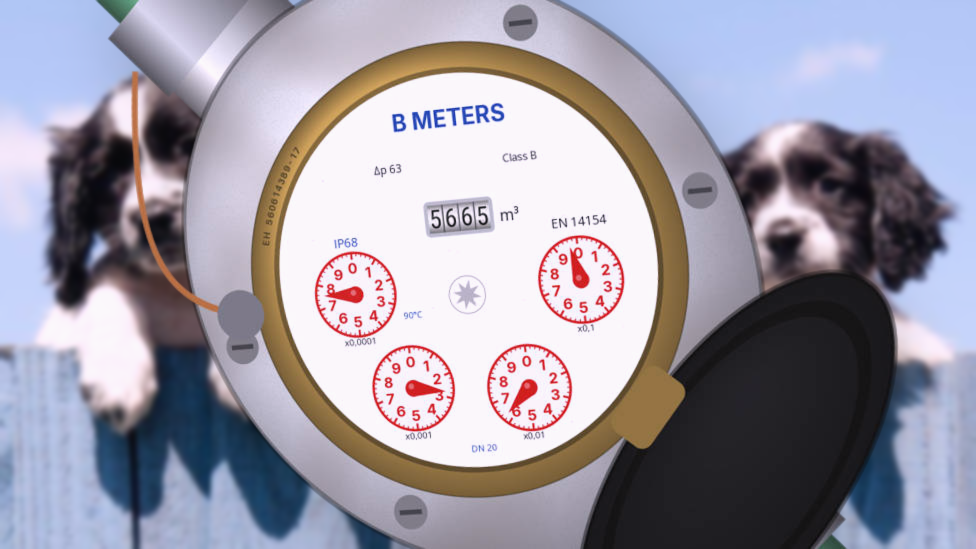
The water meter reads **5664.9627** m³
